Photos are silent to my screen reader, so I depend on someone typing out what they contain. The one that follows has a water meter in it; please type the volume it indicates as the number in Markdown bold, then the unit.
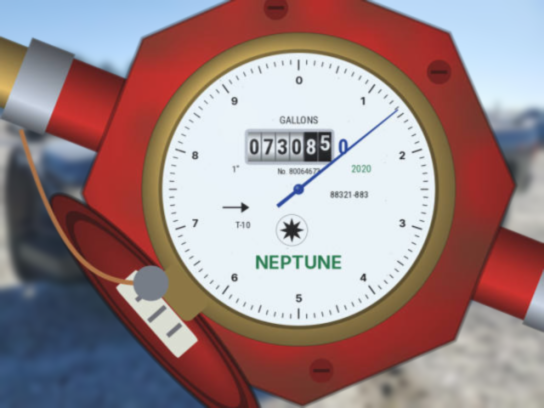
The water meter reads **730851.4** gal
